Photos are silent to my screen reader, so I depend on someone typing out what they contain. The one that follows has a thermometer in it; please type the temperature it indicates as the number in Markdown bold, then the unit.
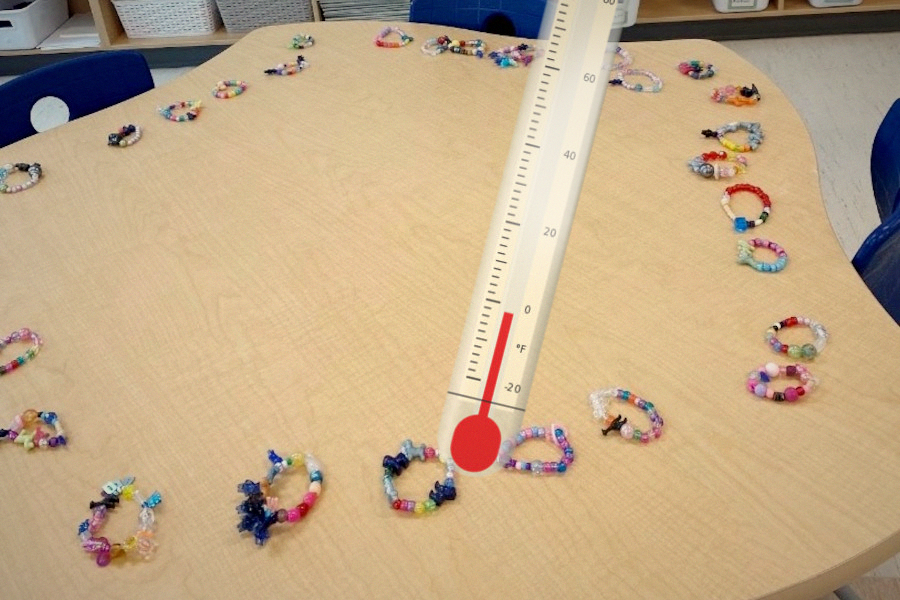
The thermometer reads **-2** °F
